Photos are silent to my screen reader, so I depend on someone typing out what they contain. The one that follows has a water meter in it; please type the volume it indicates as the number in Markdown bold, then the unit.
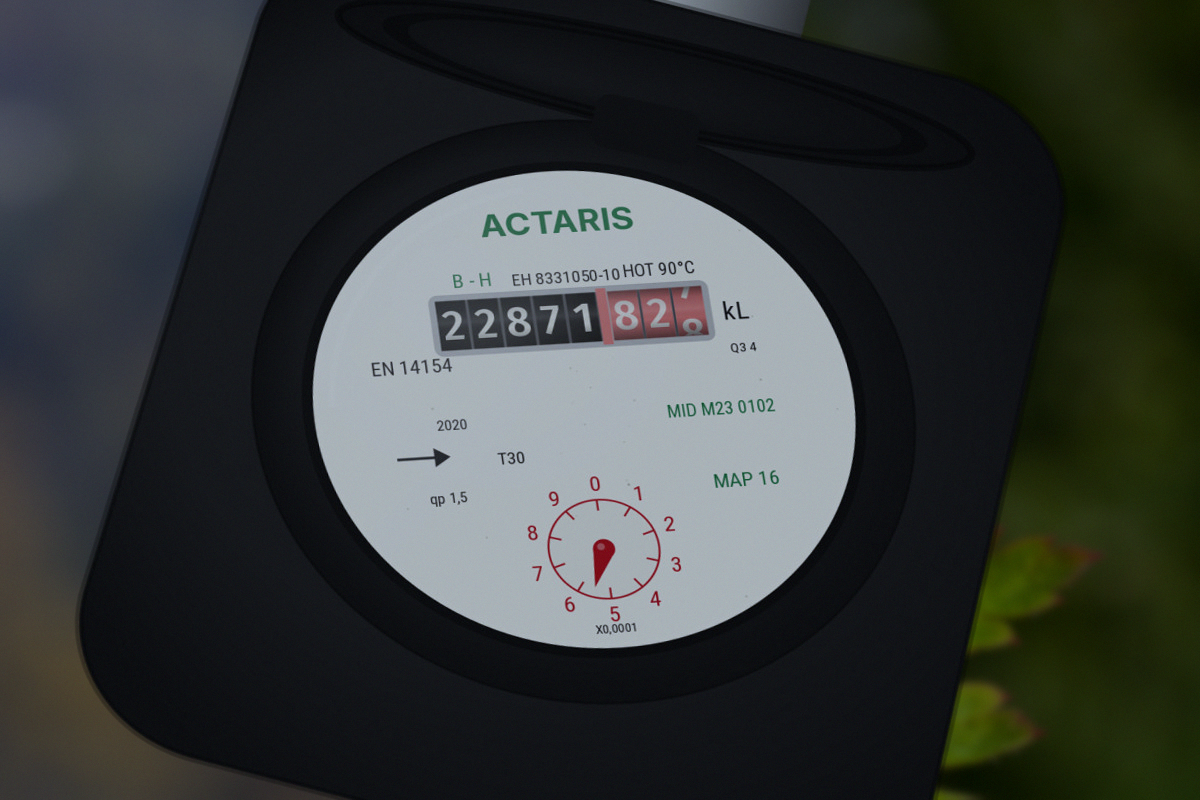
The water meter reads **22871.8275** kL
